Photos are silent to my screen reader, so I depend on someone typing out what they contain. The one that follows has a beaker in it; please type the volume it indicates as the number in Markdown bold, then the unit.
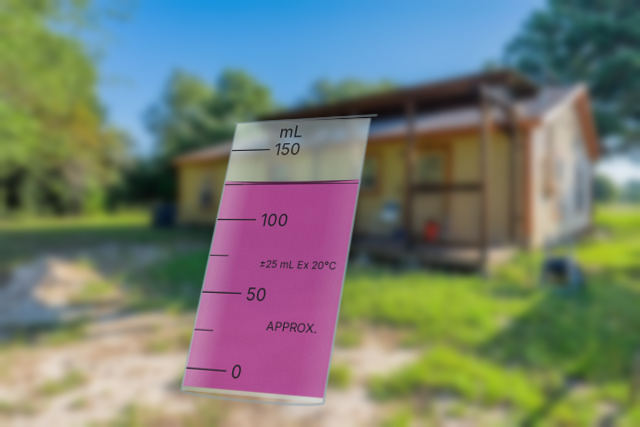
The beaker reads **125** mL
